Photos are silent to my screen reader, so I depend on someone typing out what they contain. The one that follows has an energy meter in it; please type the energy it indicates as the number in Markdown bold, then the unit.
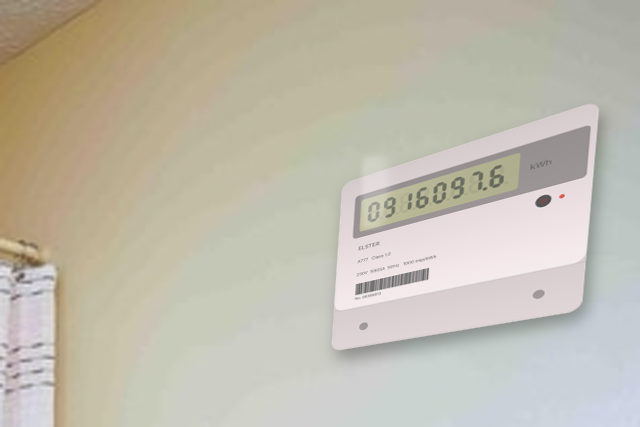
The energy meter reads **916097.6** kWh
